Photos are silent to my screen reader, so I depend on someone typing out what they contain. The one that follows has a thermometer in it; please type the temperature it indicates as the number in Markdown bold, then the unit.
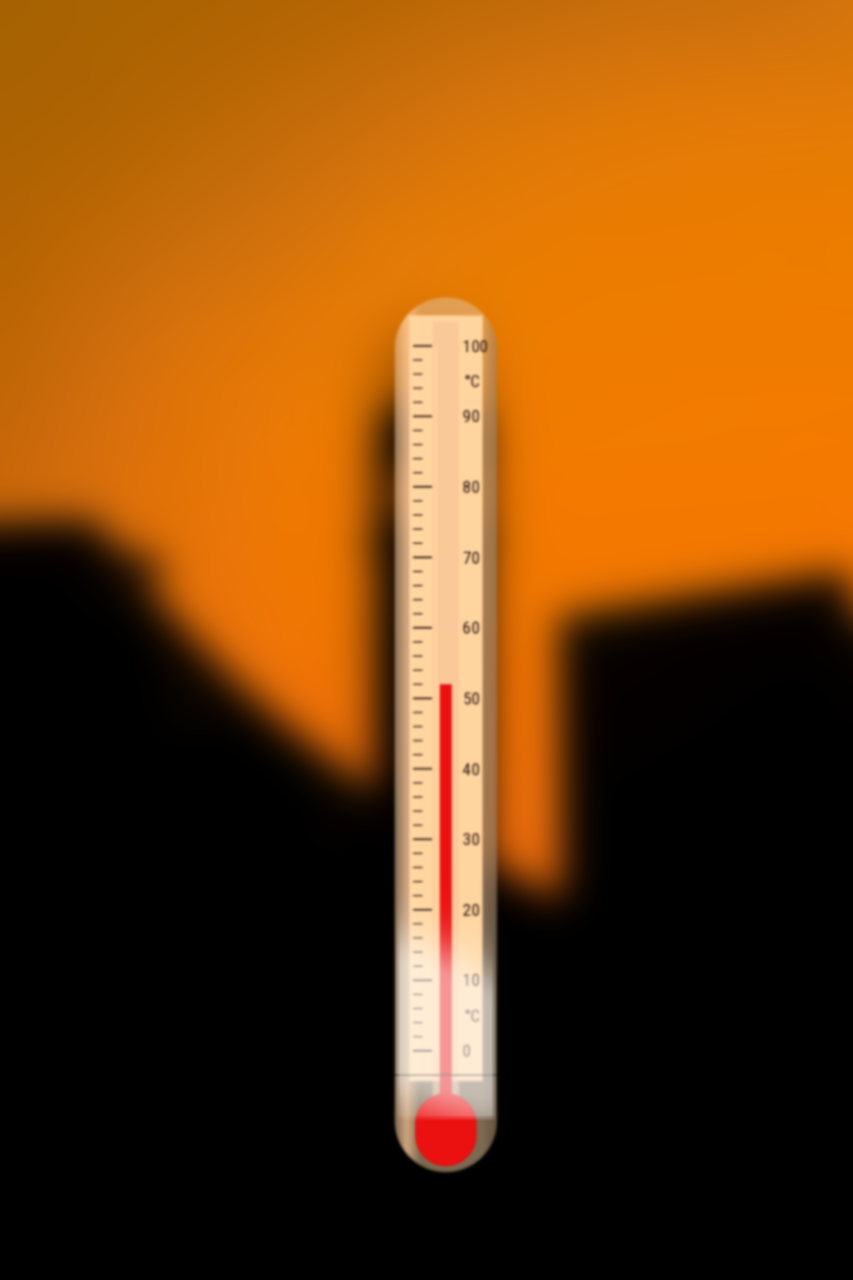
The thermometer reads **52** °C
